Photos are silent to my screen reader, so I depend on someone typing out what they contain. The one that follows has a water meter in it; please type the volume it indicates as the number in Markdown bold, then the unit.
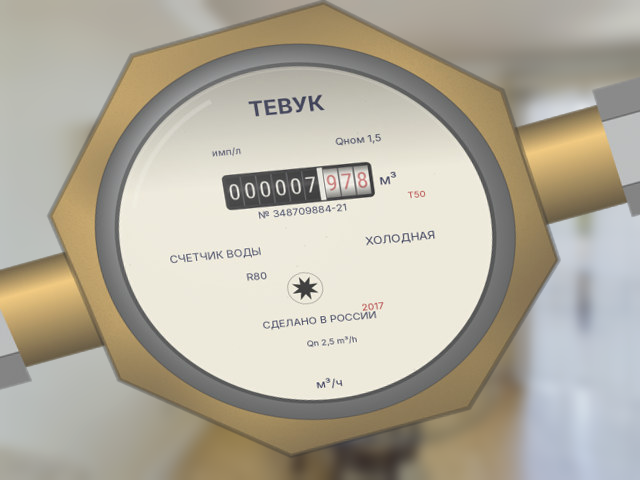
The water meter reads **7.978** m³
